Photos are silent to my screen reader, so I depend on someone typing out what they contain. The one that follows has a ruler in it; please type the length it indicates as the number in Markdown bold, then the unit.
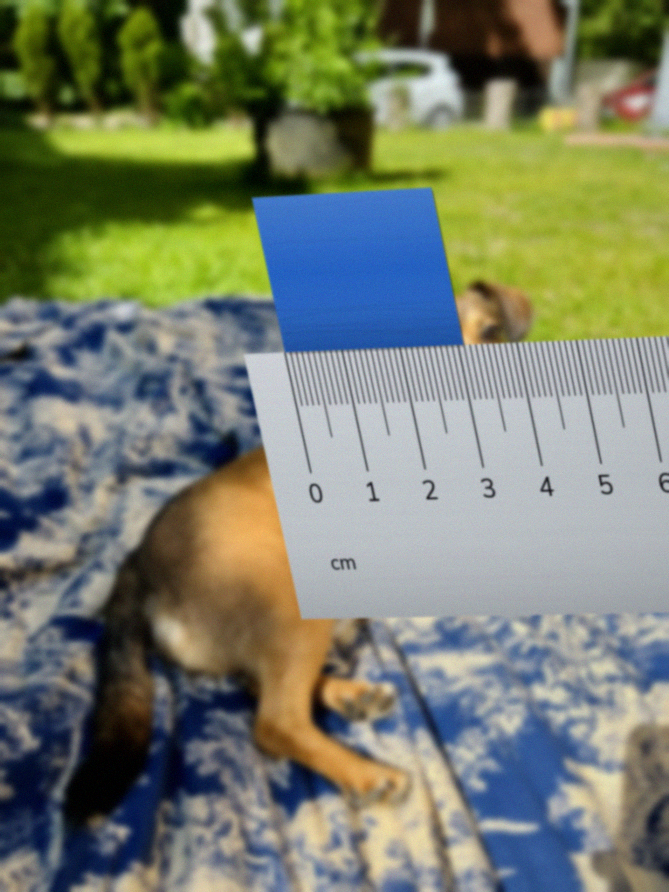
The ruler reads **3.1** cm
